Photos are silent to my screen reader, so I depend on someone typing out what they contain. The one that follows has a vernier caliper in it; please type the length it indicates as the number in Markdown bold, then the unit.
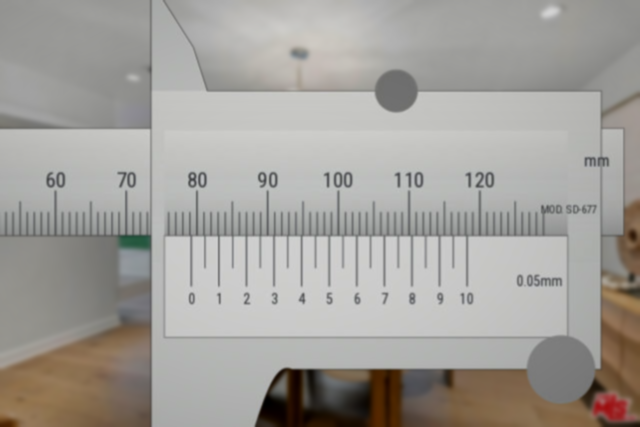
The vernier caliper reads **79.2** mm
